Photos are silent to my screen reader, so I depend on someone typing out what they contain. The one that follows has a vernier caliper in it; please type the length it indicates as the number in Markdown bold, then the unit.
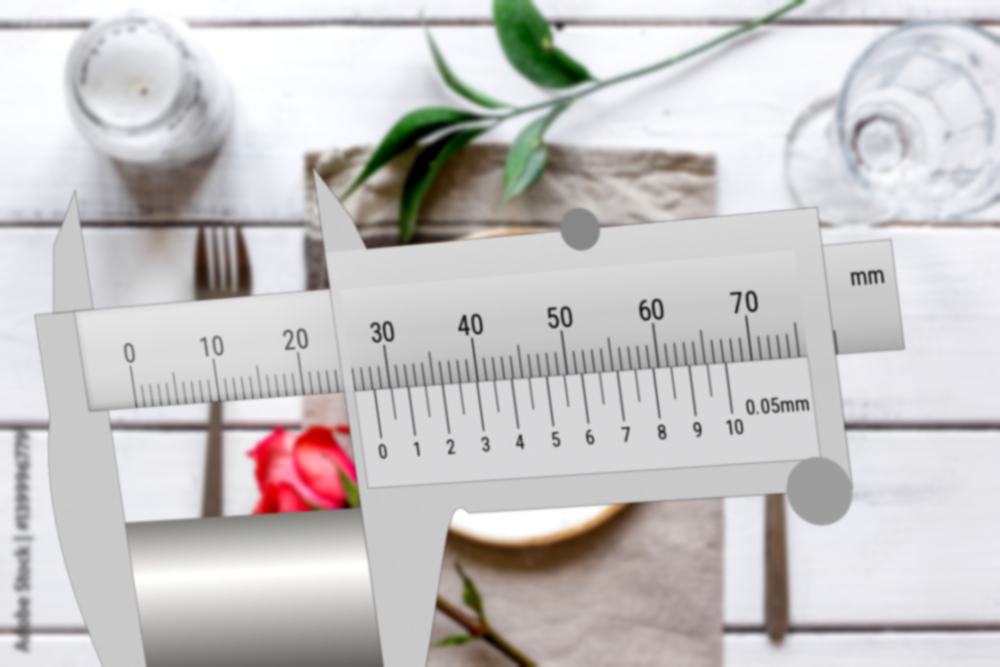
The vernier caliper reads **28.2** mm
